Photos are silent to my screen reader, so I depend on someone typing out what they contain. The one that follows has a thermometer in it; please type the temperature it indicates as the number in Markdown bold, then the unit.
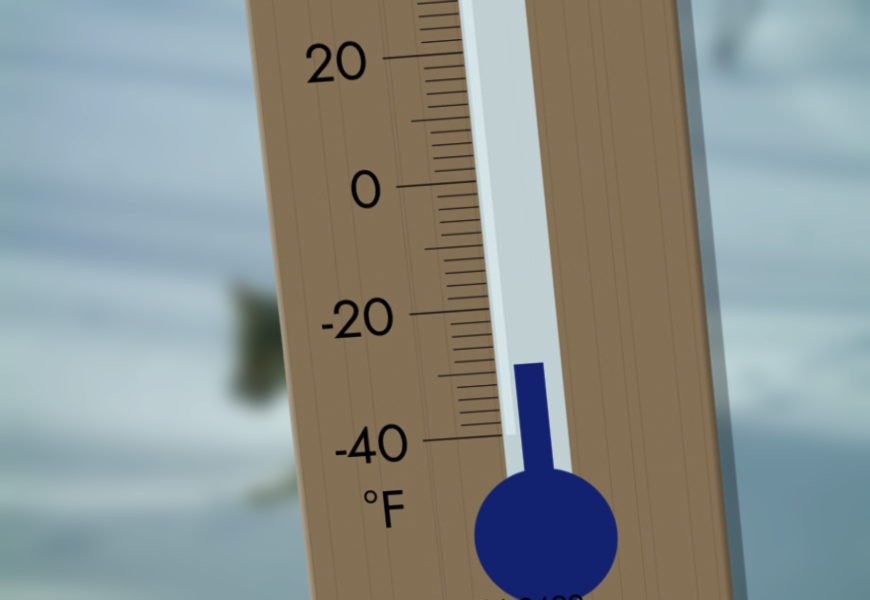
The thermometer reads **-29** °F
